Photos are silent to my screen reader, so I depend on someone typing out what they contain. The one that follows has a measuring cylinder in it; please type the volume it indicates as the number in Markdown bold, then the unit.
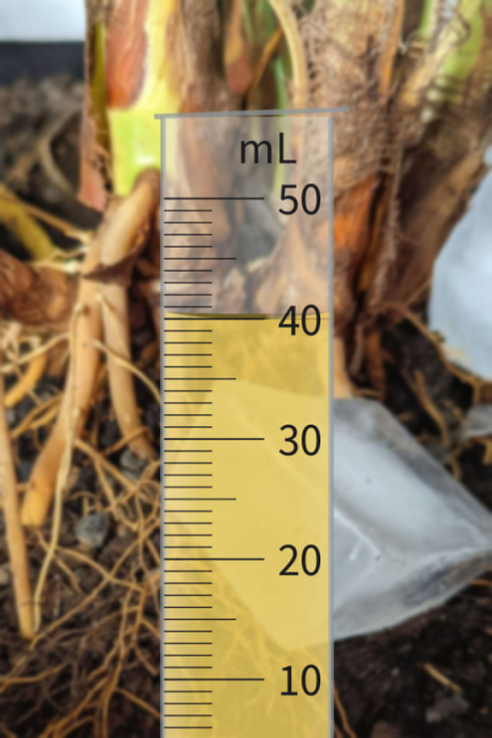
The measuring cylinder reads **40** mL
